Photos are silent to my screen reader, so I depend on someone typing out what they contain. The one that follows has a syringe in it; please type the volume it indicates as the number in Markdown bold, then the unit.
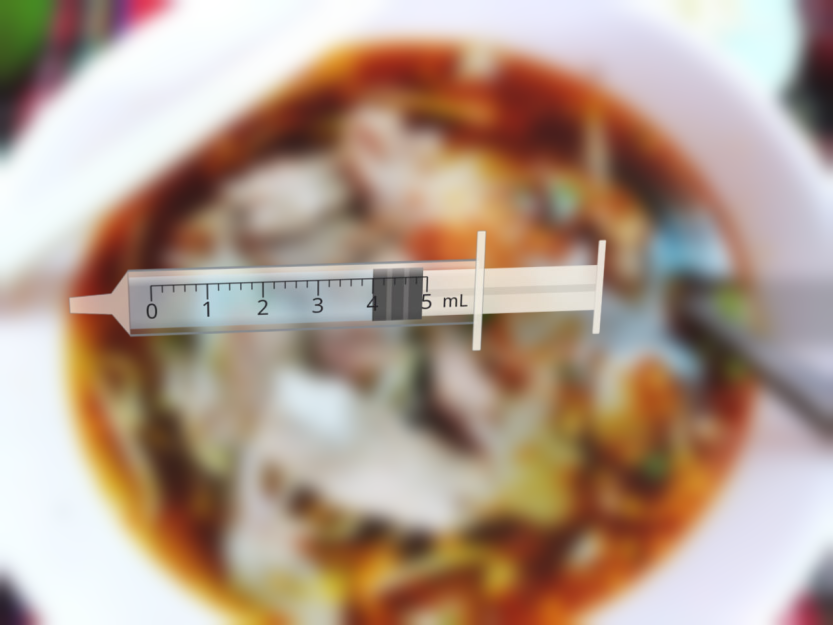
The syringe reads **4** mL
